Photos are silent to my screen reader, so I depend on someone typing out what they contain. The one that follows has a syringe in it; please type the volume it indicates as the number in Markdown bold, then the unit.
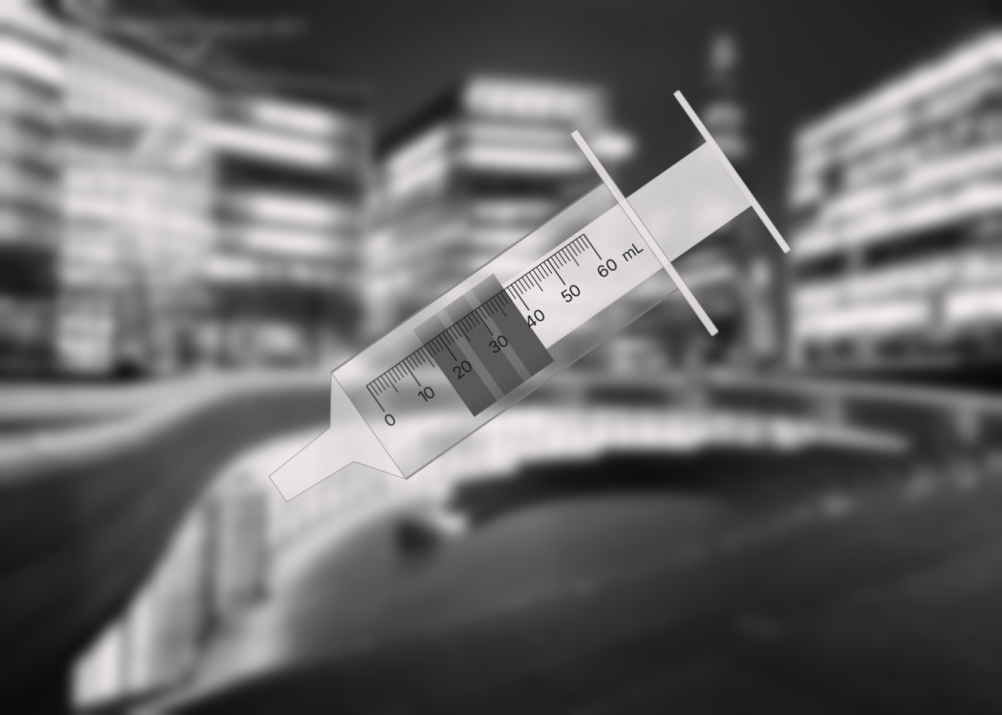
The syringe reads **16** mL
